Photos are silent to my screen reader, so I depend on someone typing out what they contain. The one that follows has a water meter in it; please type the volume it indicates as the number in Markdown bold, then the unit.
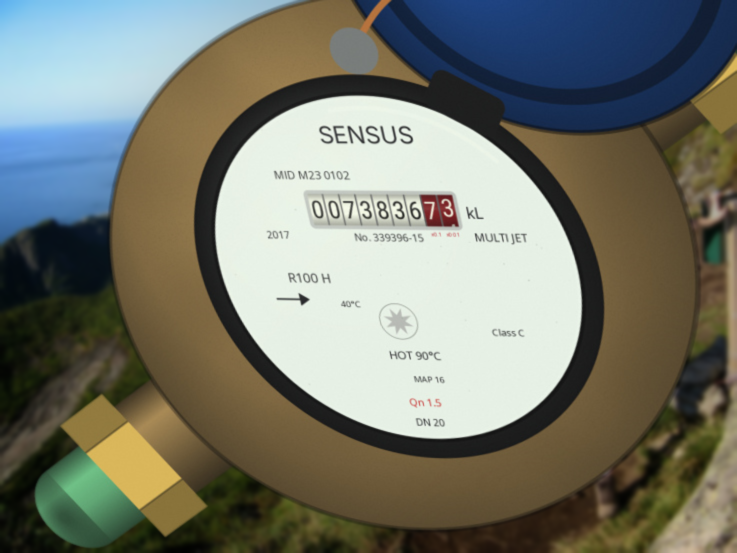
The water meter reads **73836.73** kL
